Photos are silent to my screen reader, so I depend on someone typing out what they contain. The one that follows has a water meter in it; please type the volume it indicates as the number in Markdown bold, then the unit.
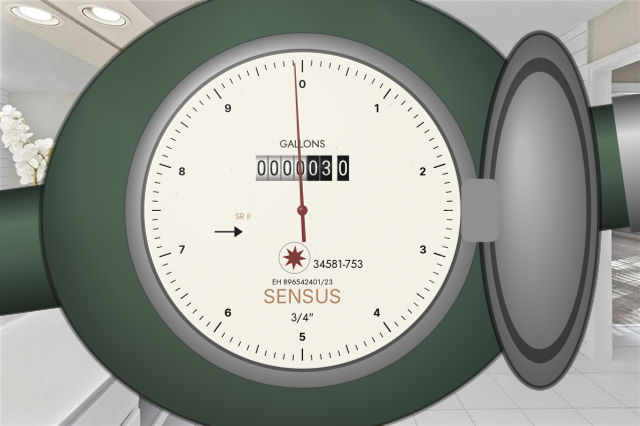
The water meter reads **29.9** gal
